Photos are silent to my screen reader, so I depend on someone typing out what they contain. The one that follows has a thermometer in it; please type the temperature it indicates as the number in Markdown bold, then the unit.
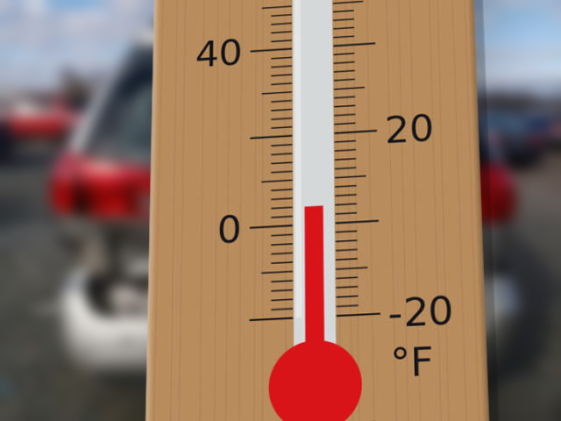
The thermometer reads **4** °F
